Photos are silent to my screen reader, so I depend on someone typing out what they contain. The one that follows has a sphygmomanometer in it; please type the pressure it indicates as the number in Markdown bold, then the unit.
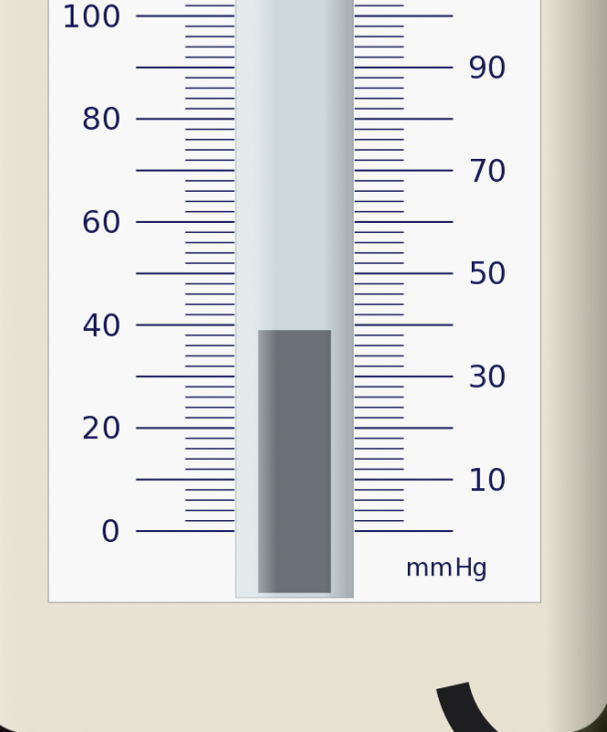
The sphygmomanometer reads **39** mmHg
